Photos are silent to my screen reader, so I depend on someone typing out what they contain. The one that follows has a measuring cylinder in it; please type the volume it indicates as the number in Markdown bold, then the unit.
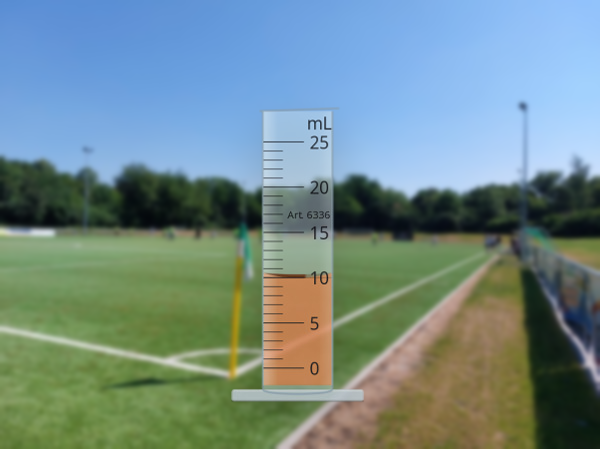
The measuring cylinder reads **10** mL
